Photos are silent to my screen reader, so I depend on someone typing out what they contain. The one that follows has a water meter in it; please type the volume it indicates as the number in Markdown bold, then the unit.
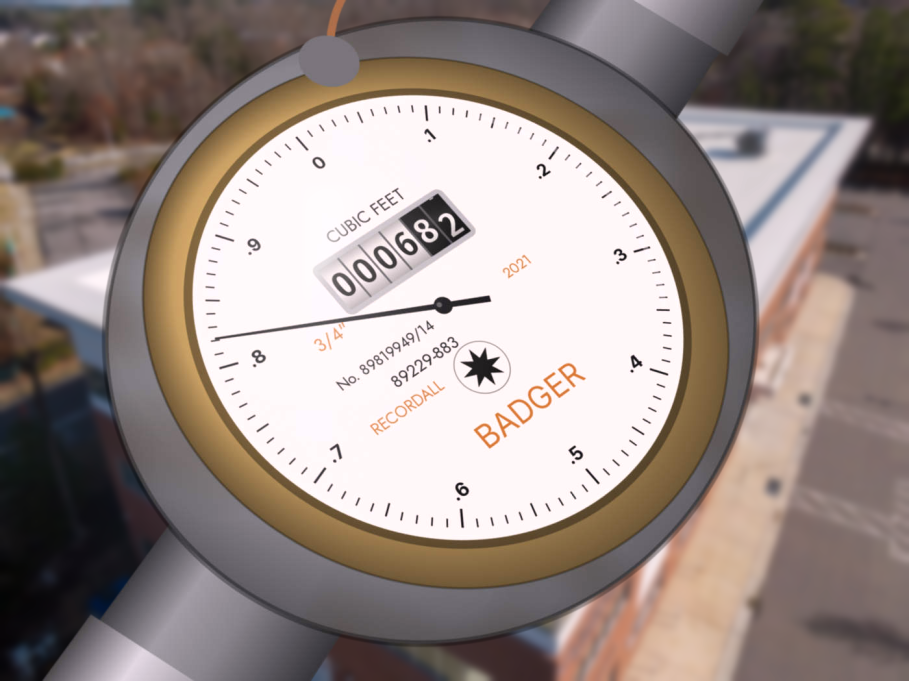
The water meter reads **681.82** ft³
